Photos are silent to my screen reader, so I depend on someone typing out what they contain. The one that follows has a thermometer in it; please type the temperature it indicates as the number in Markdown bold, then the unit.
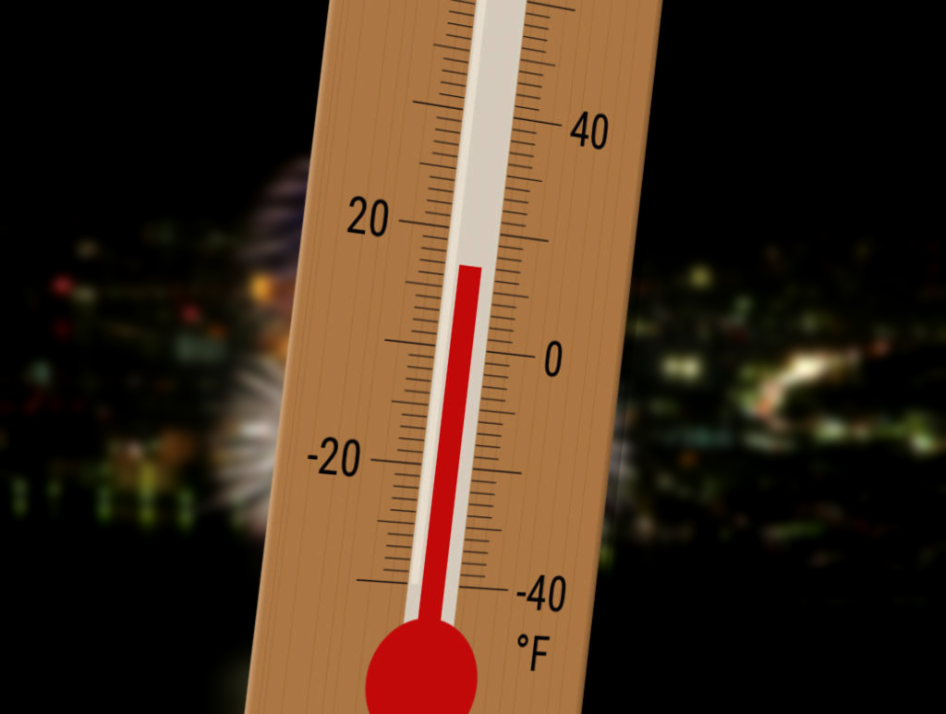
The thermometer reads **14** °F
